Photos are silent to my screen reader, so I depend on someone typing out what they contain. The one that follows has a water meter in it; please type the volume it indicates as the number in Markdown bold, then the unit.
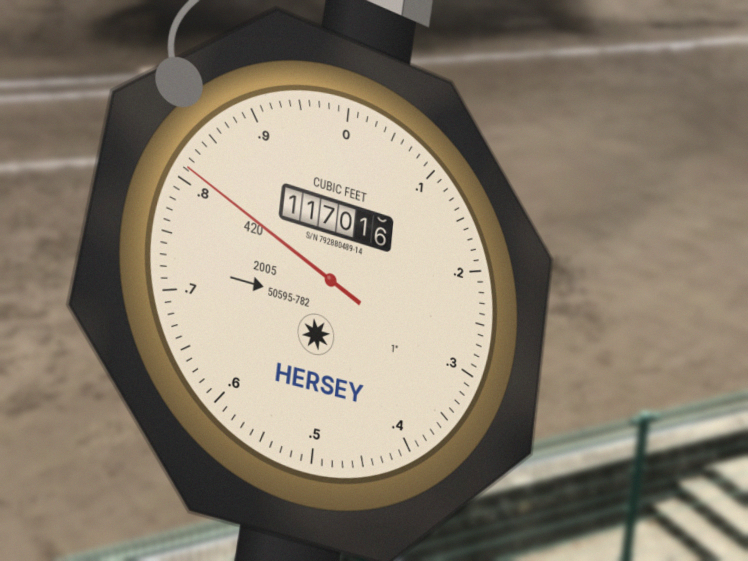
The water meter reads **117015.81** ft³
